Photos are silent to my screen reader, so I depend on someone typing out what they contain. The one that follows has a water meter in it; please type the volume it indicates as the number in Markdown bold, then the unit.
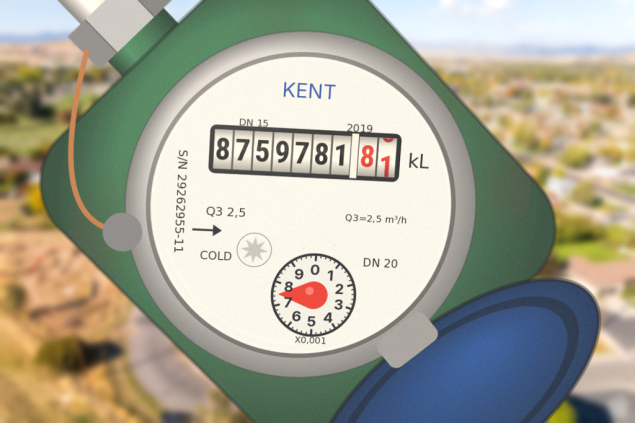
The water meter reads **8759781.807** kL
